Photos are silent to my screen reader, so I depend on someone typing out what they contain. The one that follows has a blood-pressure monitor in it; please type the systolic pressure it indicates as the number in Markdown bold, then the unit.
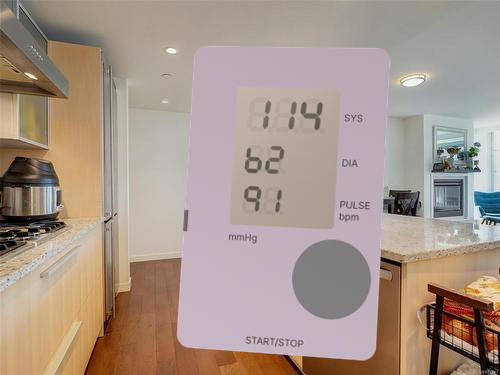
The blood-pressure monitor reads **114** mmHg
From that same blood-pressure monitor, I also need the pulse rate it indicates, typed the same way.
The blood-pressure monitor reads **91** bpm
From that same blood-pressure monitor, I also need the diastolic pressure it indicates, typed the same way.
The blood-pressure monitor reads **62** mmHg
